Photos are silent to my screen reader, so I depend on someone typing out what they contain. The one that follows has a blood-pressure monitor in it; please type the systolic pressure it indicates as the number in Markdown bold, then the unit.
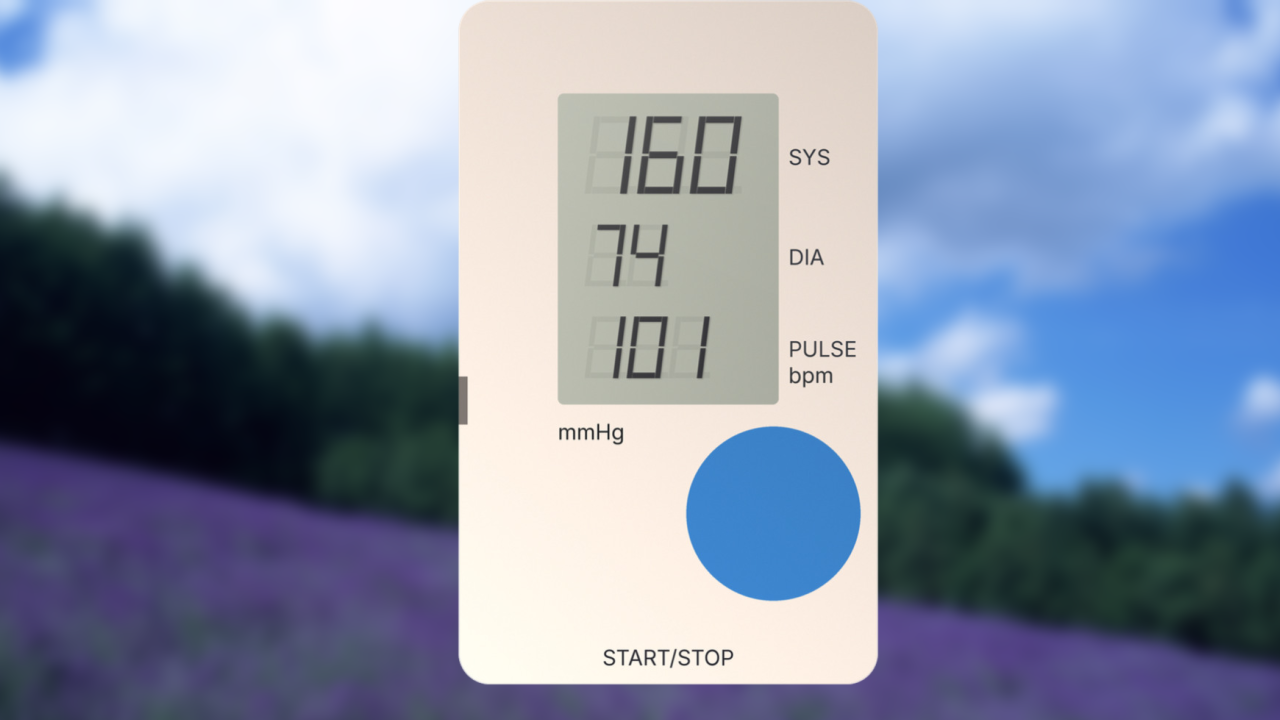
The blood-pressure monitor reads **160** mmHg
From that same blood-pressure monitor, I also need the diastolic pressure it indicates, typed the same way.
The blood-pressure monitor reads **74** mmHg
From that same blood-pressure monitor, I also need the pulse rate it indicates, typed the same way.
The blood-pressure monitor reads **101** bpm
